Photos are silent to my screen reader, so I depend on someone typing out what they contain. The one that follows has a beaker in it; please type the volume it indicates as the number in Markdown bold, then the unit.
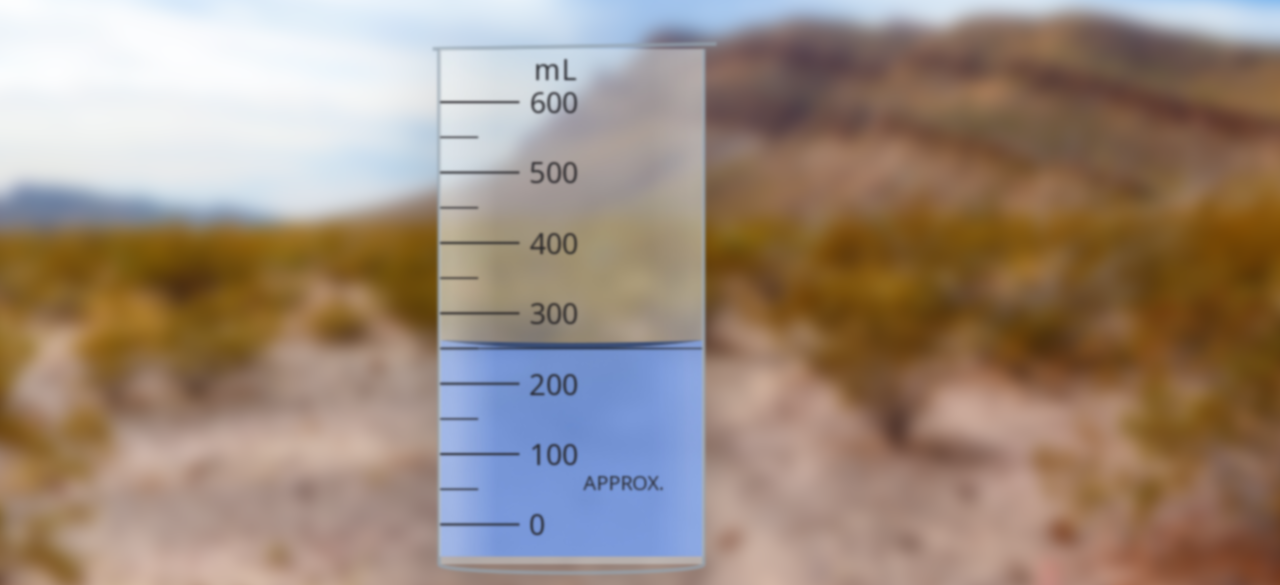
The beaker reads **250** mL
